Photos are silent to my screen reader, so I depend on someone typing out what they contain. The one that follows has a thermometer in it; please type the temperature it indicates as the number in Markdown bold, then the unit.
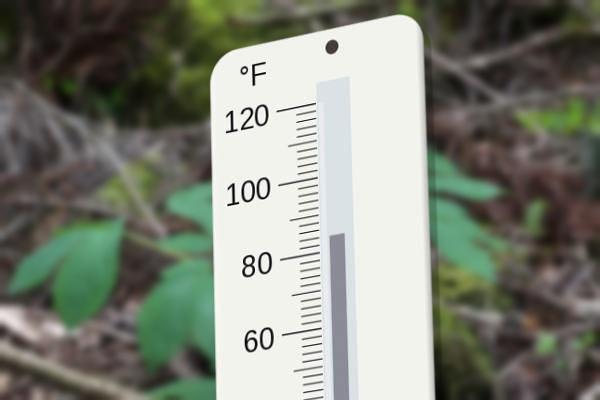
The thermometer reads **84** °F
